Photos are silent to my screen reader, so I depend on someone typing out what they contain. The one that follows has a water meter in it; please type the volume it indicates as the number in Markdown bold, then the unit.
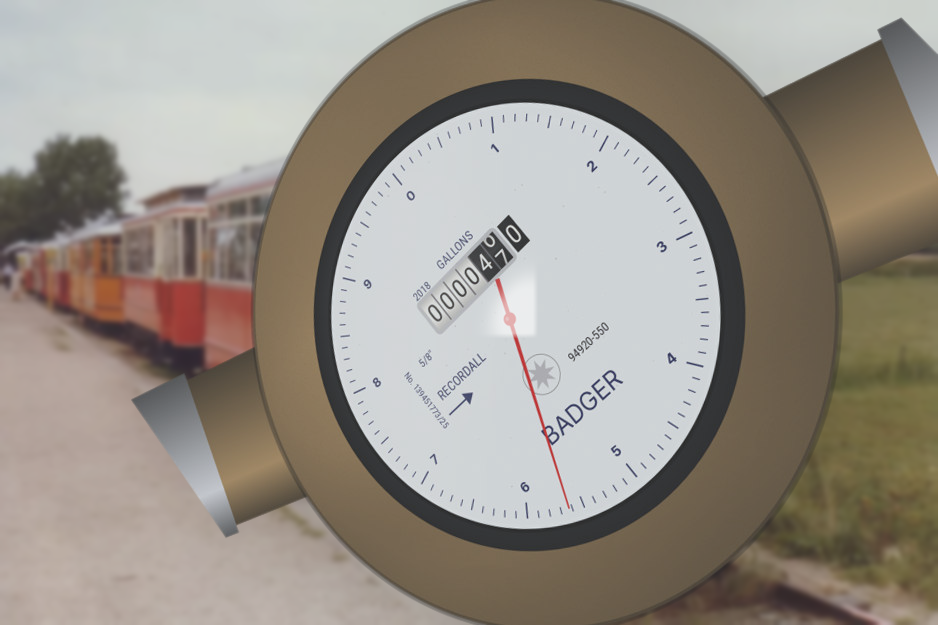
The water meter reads **465.6** gal
